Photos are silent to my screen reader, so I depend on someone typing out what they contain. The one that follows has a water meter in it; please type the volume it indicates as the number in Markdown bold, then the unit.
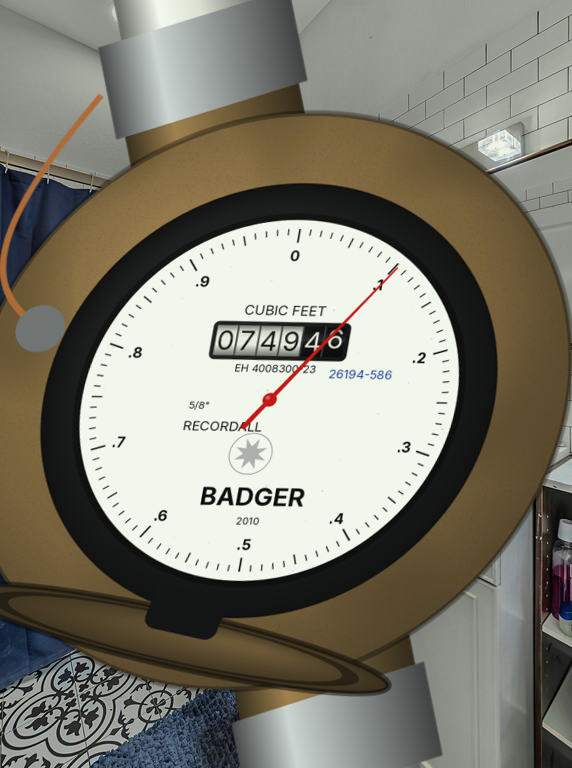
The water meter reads **74946.10** ft³
